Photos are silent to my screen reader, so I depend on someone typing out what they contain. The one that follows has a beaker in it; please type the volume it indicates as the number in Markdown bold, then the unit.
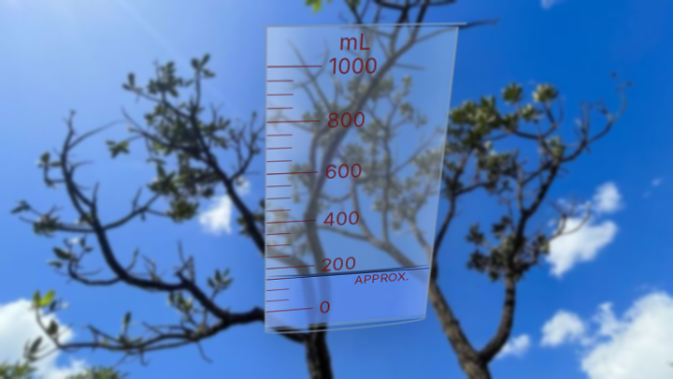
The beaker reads **150** mL
